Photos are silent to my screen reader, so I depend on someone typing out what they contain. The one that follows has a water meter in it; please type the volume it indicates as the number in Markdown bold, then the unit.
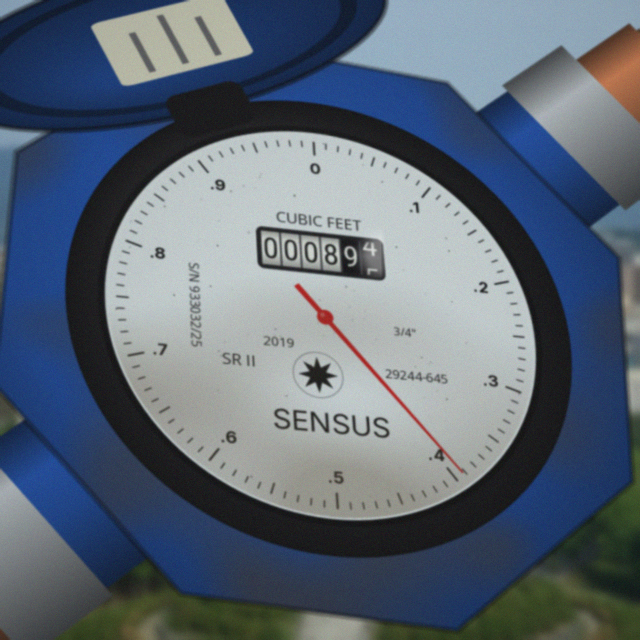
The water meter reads **894.39** ft³
